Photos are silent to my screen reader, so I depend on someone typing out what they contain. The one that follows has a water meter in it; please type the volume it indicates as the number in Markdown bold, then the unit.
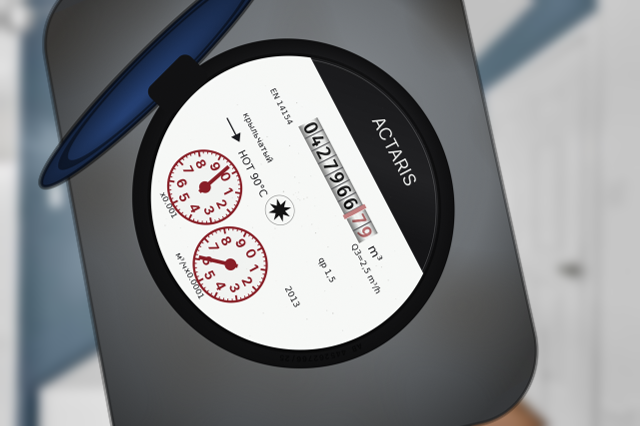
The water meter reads **427966.7896** m³
